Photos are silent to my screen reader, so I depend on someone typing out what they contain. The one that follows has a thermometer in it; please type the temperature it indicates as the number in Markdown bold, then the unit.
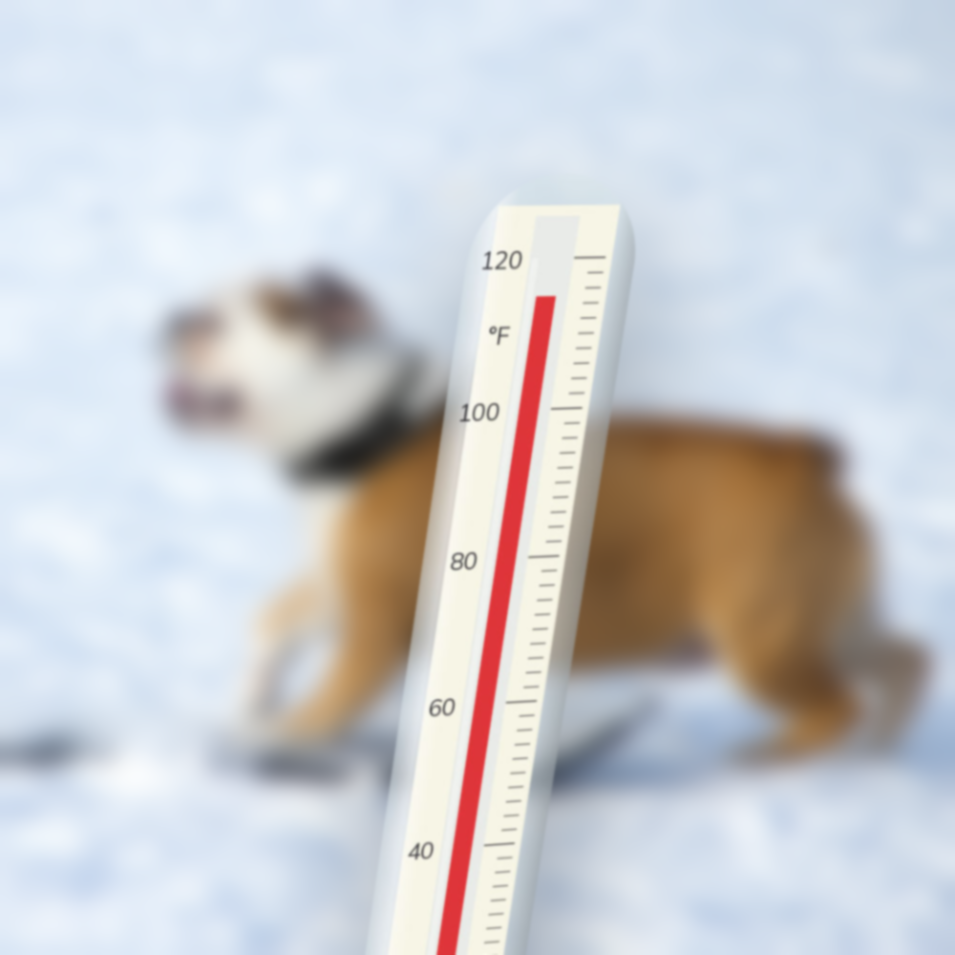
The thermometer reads **115** °F
